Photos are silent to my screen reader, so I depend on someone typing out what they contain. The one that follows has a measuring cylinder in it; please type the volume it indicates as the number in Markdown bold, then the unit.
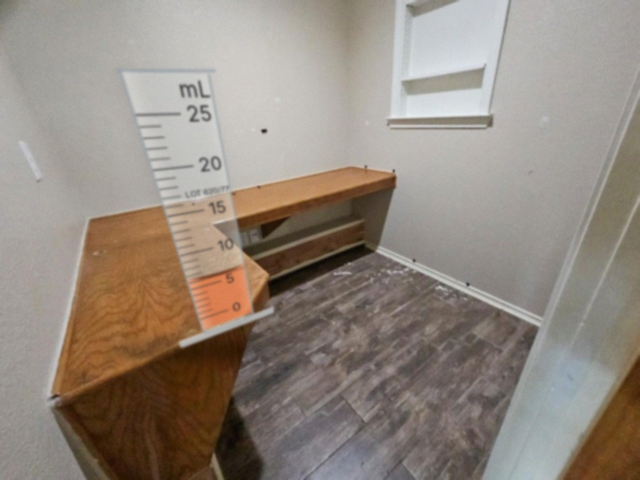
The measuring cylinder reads **6** mL
